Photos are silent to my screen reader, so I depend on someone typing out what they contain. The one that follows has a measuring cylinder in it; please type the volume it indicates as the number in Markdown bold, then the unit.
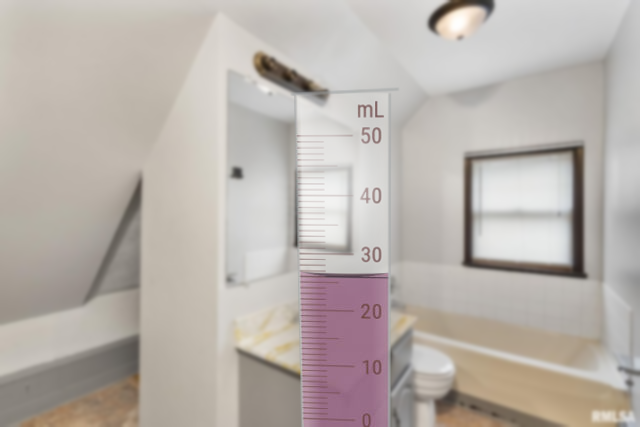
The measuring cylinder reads **26** mL
